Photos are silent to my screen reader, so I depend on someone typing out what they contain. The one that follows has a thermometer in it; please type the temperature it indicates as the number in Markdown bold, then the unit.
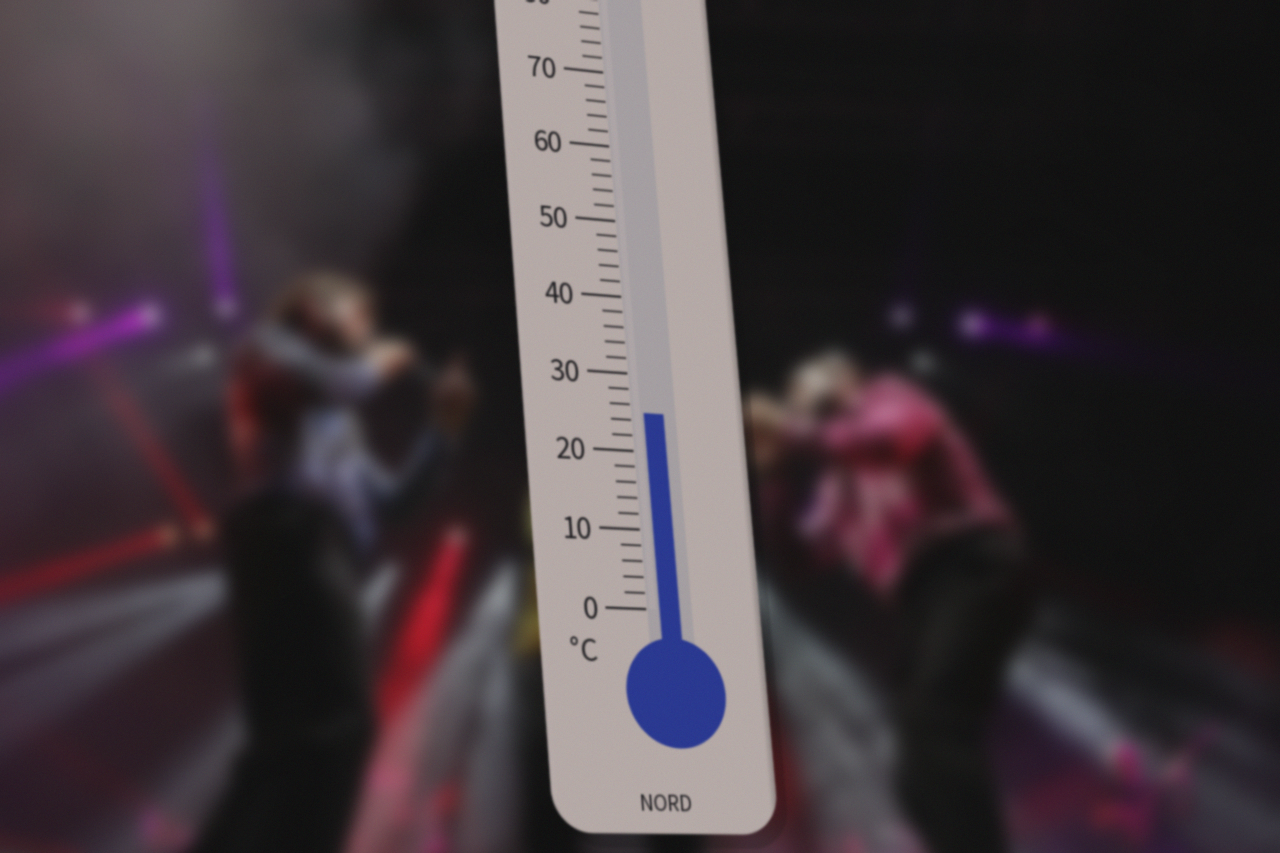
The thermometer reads **25** °C
